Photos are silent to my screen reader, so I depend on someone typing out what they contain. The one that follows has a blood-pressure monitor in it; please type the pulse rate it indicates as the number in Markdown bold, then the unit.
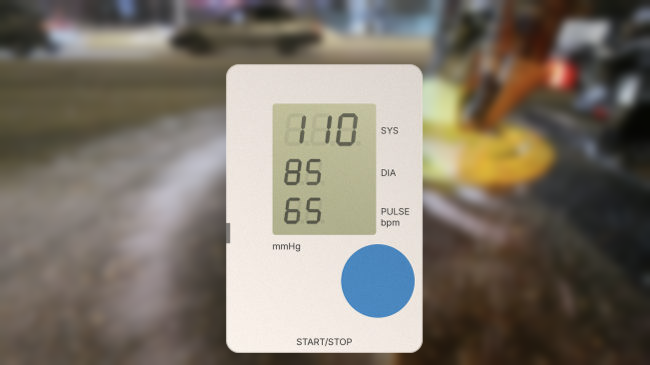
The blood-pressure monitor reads **65** bpm
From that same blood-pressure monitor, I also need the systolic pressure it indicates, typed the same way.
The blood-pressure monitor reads **110** mmHg
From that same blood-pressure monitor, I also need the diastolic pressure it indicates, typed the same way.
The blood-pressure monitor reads **85** mmHg
